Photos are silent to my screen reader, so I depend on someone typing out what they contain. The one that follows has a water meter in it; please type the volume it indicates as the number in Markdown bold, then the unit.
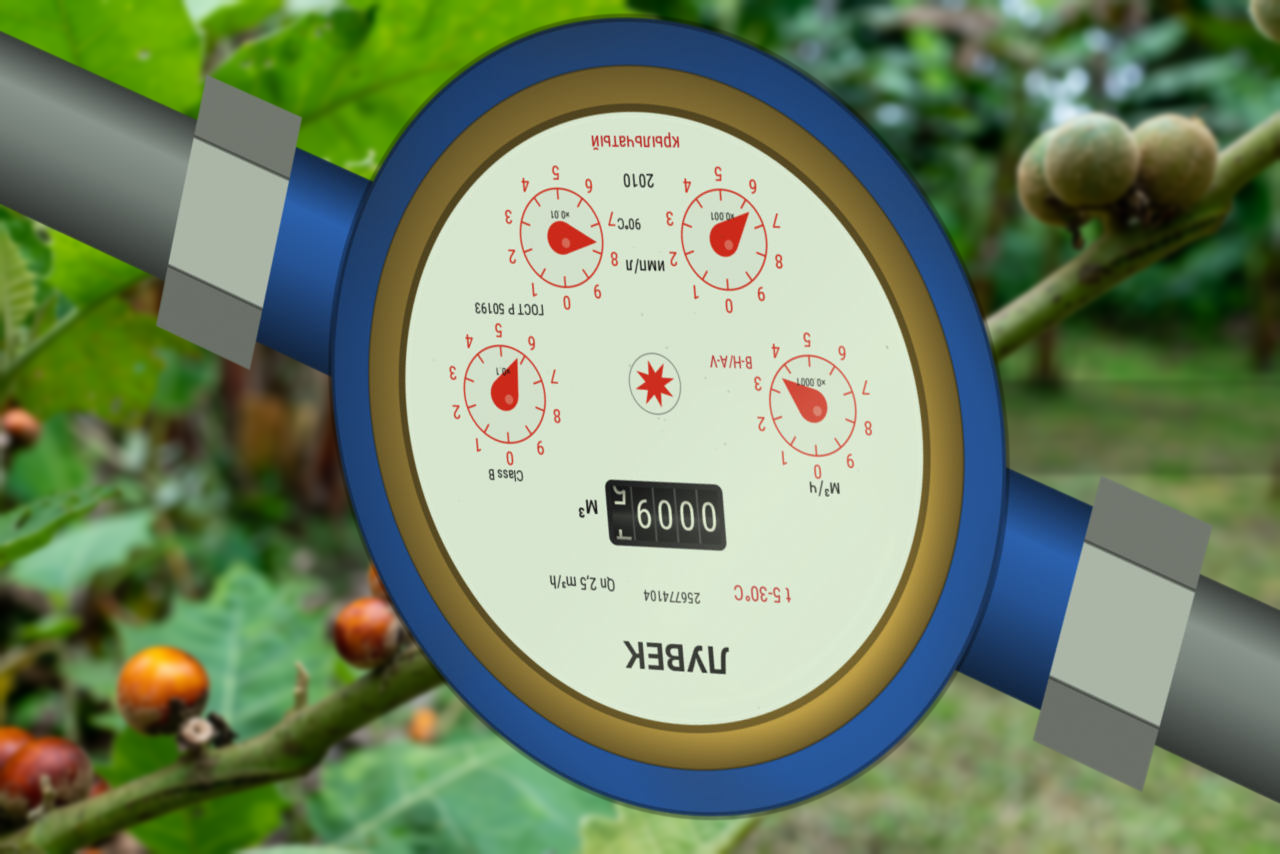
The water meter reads **94.5763** m³
